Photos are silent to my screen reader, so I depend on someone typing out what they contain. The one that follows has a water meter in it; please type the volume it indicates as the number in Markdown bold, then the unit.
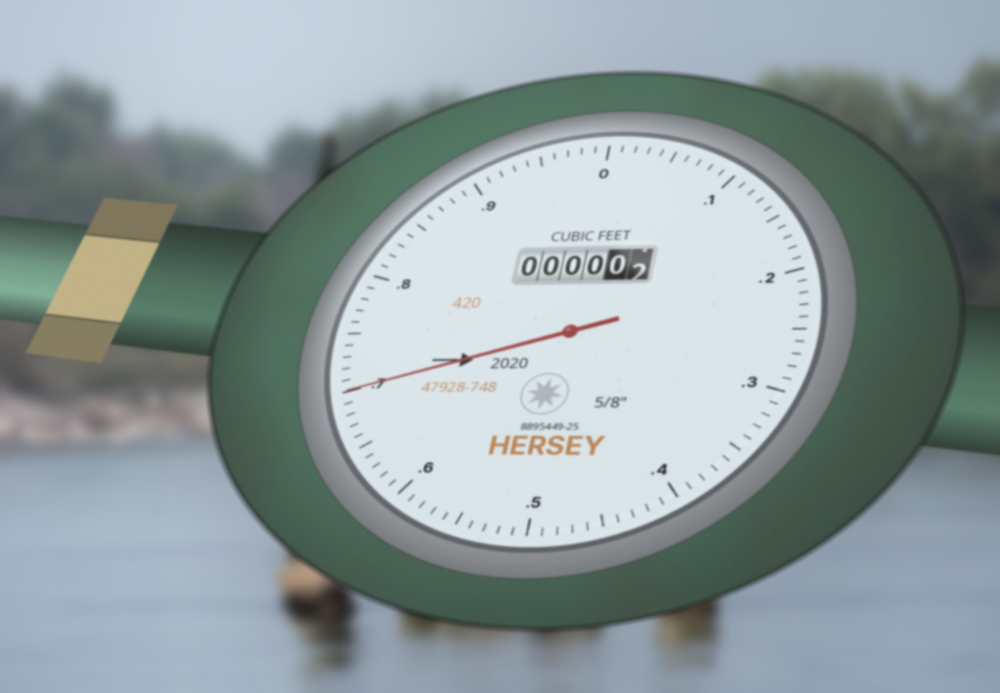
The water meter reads **1.70** ft³
